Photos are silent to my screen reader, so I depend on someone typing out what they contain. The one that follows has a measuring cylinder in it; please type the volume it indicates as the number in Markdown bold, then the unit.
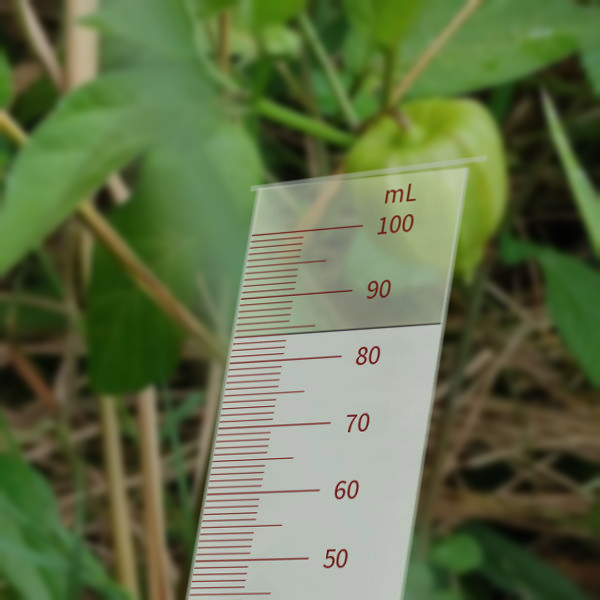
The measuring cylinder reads **84** mL
